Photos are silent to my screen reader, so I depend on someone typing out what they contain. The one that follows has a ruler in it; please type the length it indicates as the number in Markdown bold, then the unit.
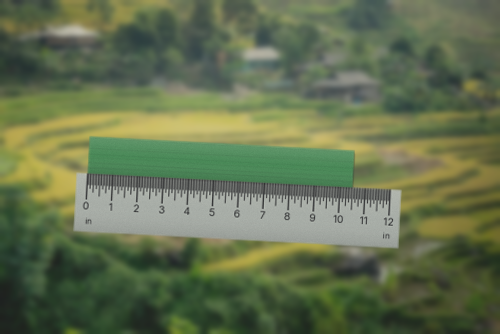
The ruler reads **10.5** in
